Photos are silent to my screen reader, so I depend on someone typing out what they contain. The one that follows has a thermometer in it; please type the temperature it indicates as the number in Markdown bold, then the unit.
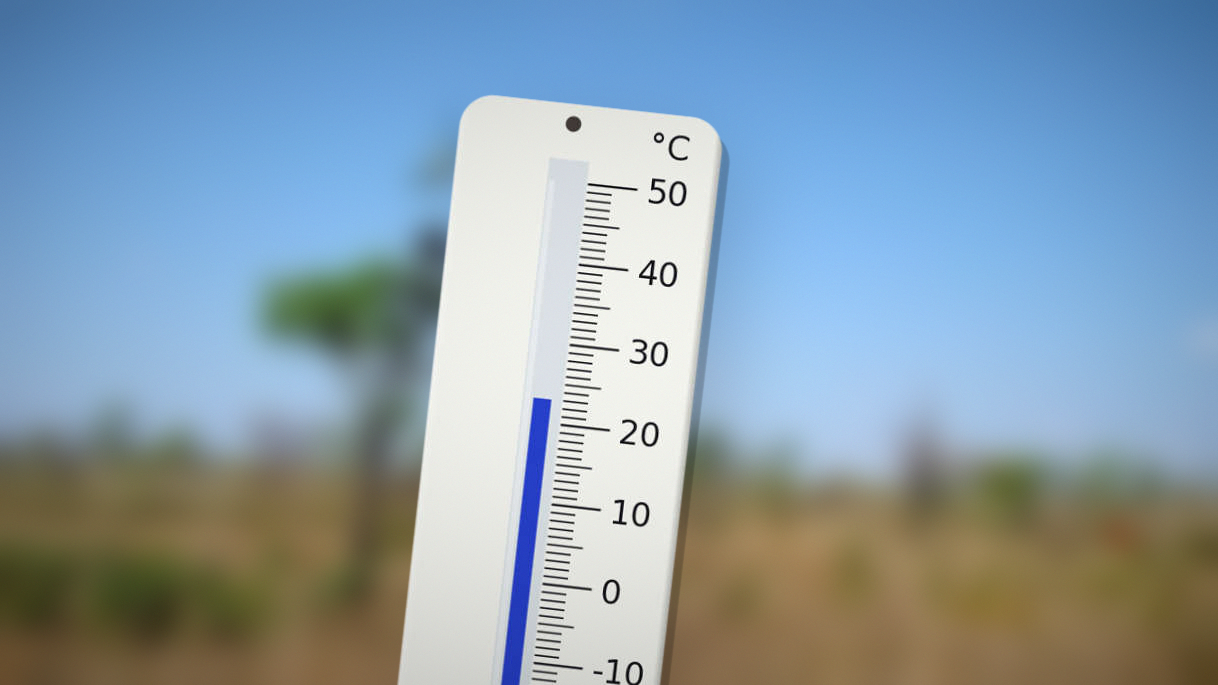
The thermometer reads **23** °C
